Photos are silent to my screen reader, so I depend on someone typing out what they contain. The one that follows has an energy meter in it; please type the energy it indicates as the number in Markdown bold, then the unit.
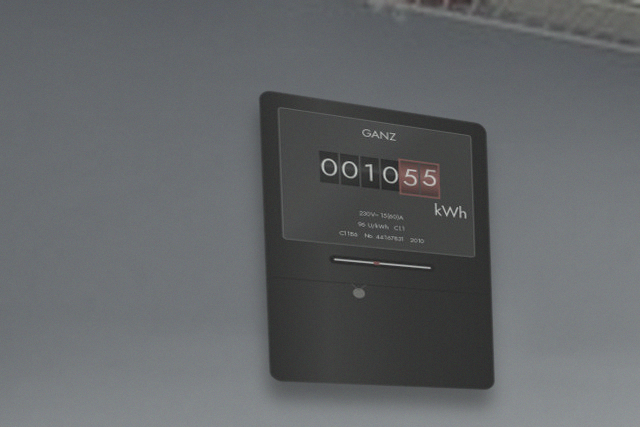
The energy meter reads **10.55** kWh
